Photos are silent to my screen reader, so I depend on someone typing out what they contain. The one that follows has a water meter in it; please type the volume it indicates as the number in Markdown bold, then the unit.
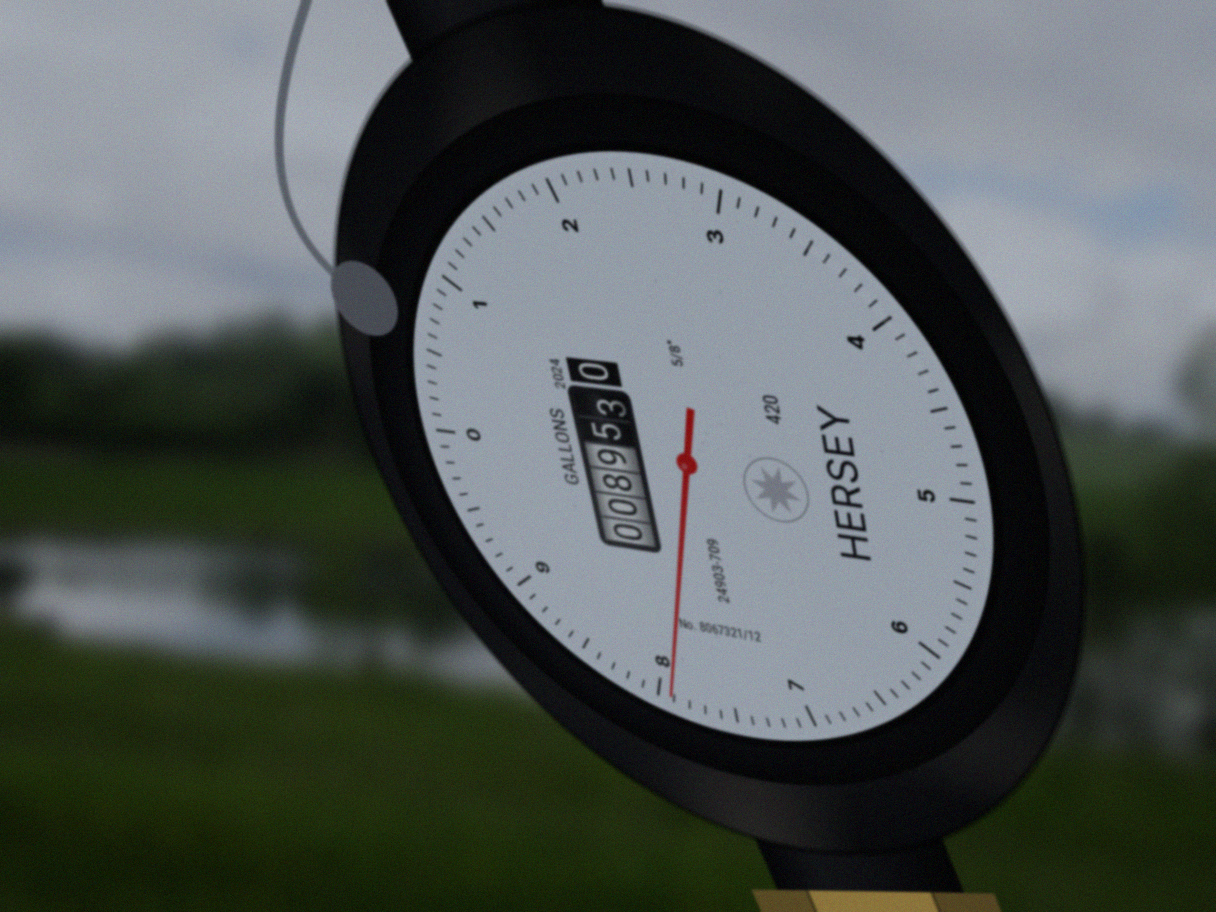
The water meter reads **89527.9** gal
